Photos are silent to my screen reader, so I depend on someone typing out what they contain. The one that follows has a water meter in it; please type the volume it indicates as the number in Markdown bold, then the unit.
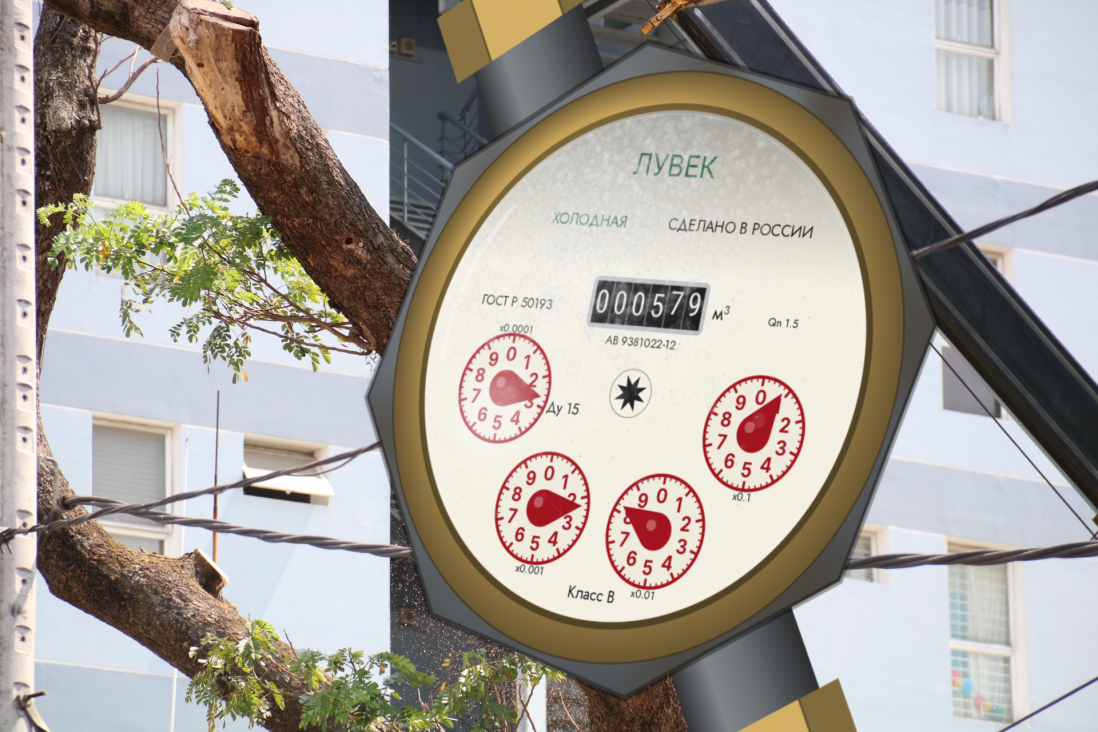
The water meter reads **579.0822** m³
